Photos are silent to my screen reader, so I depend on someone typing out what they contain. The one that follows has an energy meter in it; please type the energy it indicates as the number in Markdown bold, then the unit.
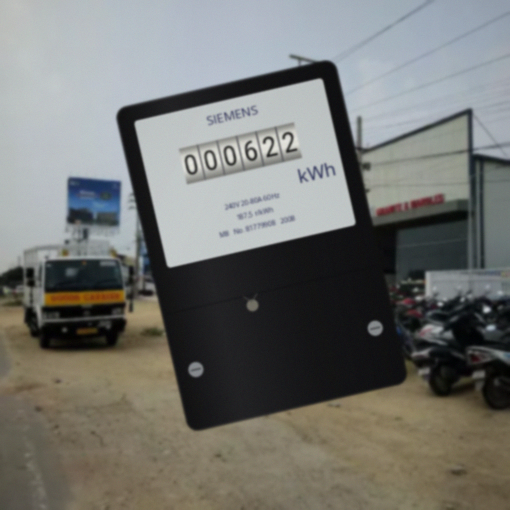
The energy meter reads **622** kWh
